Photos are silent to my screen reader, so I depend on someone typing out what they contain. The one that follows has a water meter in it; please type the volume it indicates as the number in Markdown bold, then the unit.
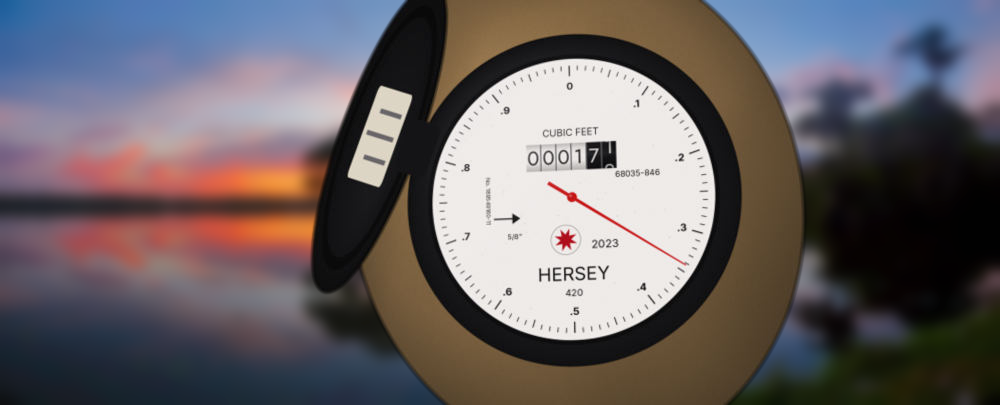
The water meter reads **171.34** ft³
